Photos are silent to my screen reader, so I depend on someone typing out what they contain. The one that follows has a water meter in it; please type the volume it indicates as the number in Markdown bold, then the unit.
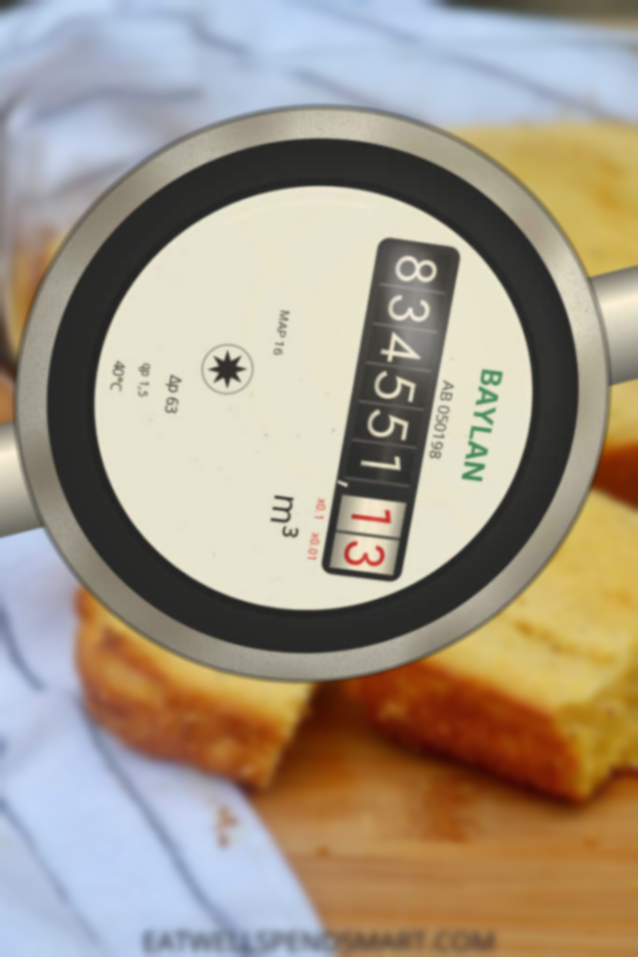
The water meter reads **834551.13** m³
